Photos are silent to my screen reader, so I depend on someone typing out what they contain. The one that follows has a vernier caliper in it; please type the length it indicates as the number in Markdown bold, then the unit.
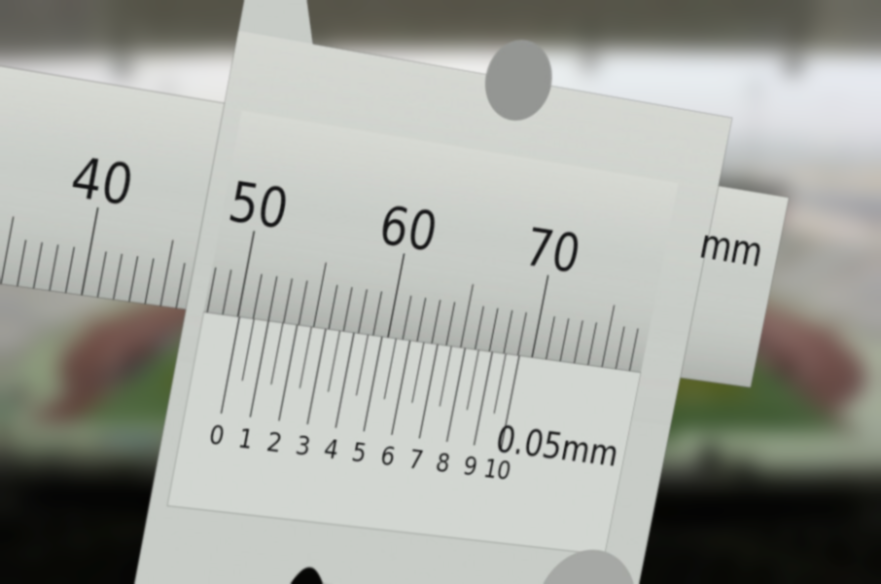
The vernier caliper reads **50.1** mm
